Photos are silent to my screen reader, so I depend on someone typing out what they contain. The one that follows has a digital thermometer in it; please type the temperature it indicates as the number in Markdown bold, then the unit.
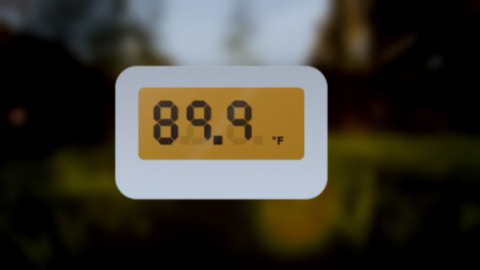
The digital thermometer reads **89.9** °F
